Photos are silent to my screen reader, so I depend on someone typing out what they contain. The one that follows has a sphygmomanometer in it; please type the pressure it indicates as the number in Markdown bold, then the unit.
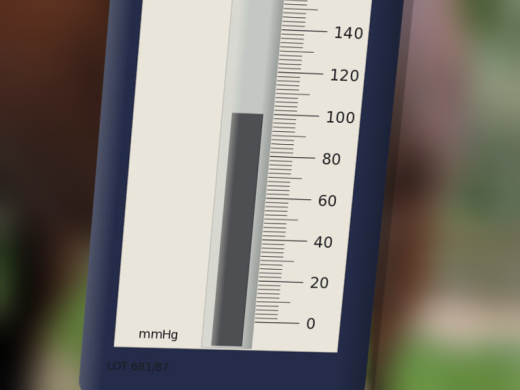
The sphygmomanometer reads **100** mmHg
